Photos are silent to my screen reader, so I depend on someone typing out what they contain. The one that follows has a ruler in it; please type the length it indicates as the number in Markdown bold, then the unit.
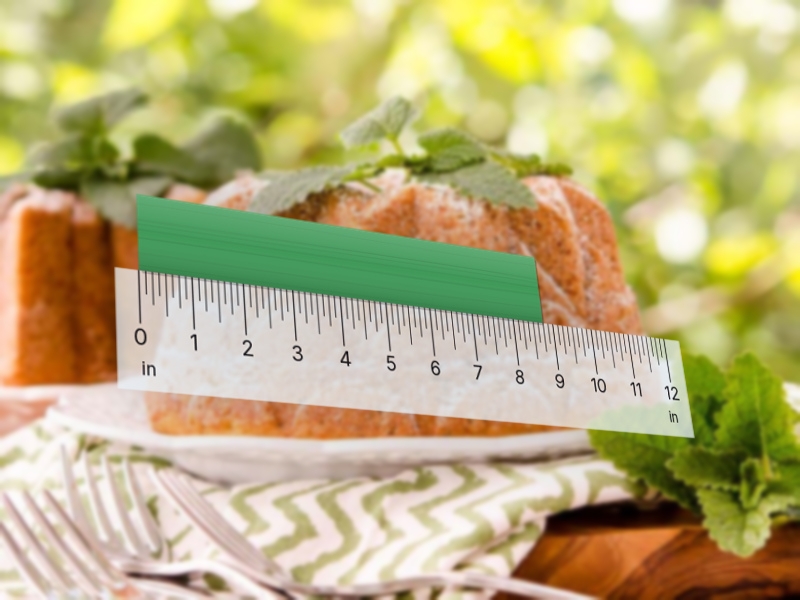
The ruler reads **8.75** in
